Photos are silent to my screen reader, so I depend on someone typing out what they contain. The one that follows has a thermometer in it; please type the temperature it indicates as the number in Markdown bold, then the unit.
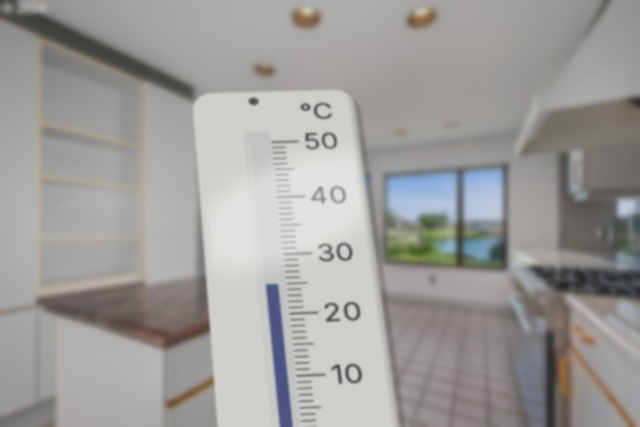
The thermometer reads **25** °C
